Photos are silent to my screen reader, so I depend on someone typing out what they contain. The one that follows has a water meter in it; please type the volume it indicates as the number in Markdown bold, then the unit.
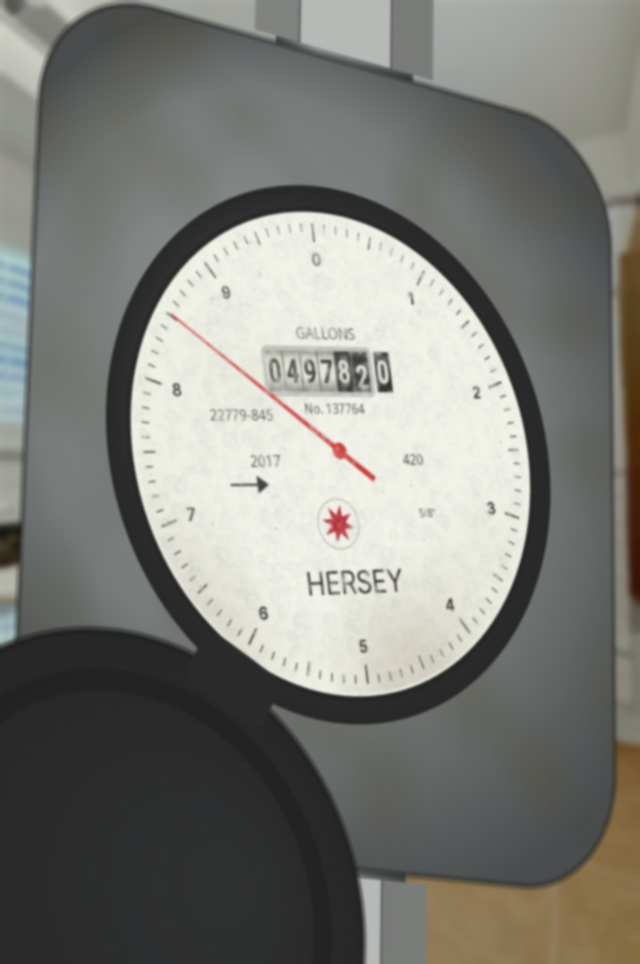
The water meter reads **497818.5** gal
